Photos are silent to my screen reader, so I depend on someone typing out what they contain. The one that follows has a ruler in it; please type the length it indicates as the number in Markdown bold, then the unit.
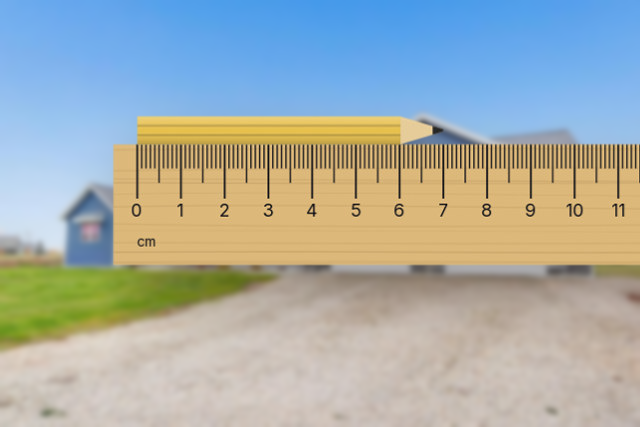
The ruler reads **7** cm
